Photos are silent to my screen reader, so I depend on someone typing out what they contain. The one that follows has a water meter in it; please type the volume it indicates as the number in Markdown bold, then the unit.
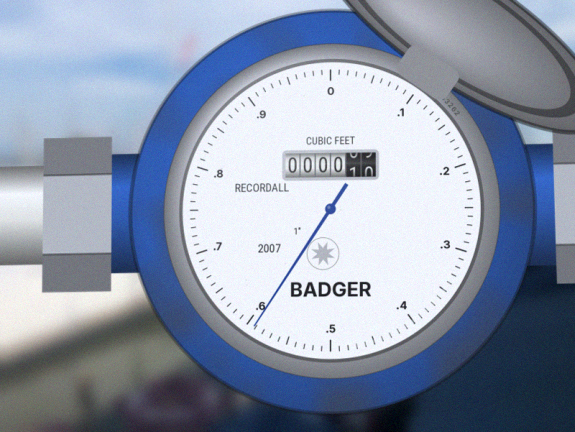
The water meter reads **9.59** ft³
